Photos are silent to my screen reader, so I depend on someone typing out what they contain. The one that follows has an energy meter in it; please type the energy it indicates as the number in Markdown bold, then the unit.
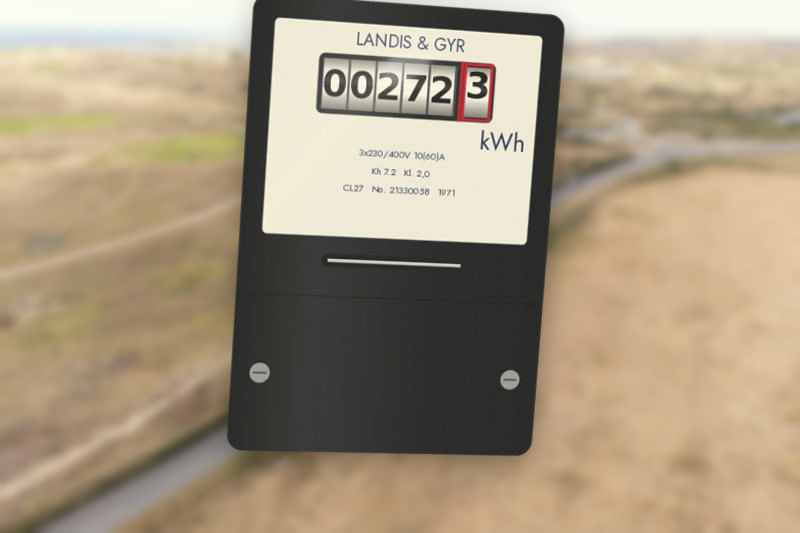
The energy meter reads **272.3** kWh
